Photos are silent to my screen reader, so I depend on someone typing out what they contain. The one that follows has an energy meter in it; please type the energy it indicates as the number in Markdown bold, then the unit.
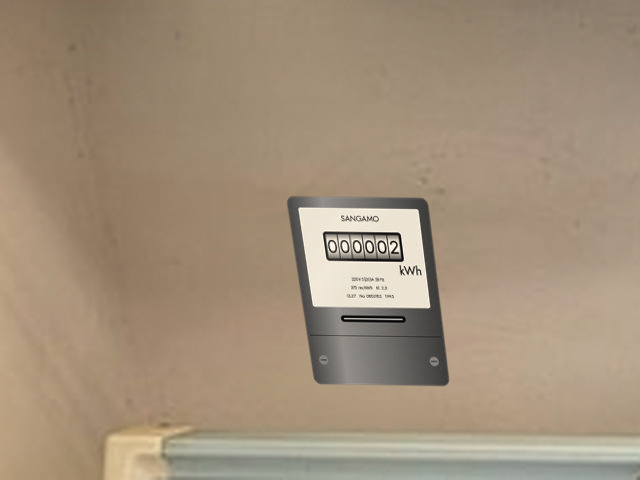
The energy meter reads **2** kWh
